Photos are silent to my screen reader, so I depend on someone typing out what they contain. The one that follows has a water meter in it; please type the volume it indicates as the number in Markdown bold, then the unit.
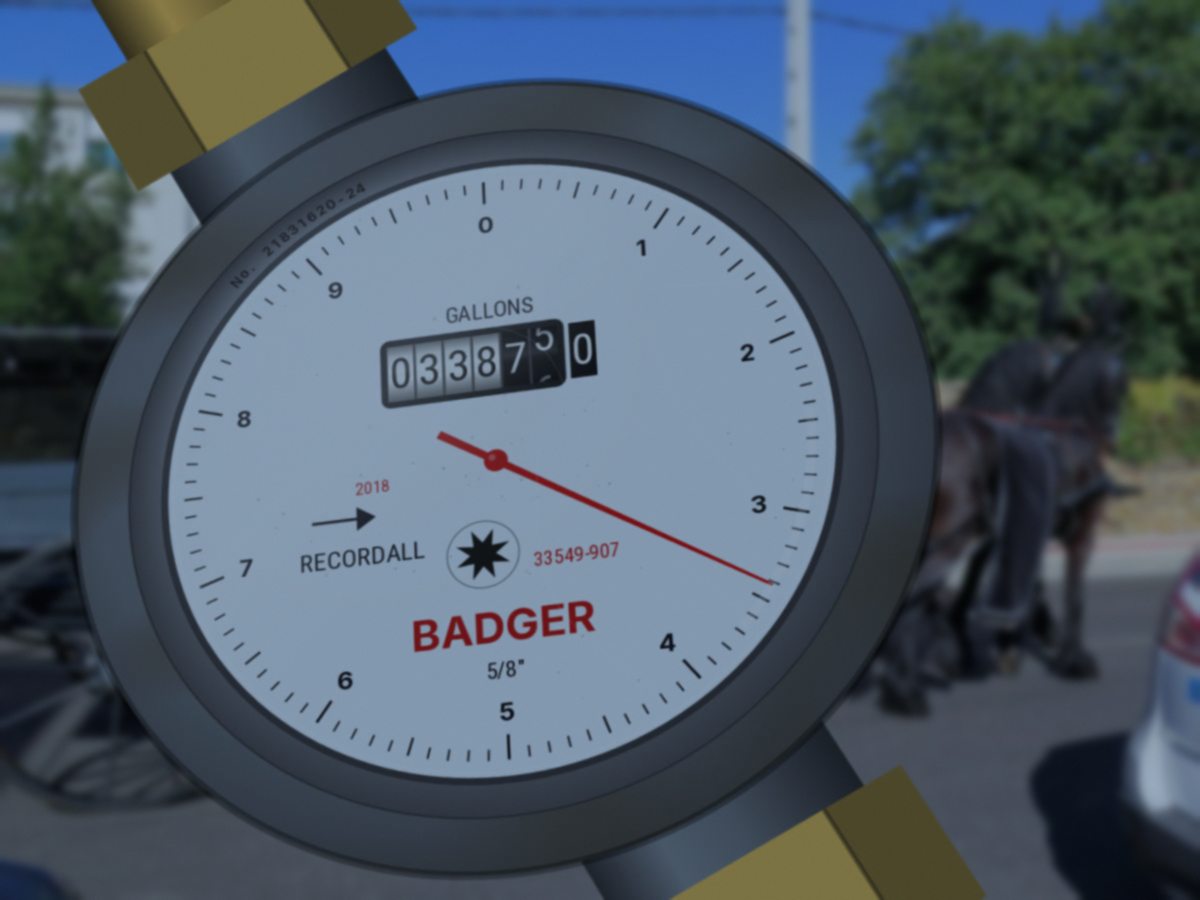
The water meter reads **338753.4** gal
